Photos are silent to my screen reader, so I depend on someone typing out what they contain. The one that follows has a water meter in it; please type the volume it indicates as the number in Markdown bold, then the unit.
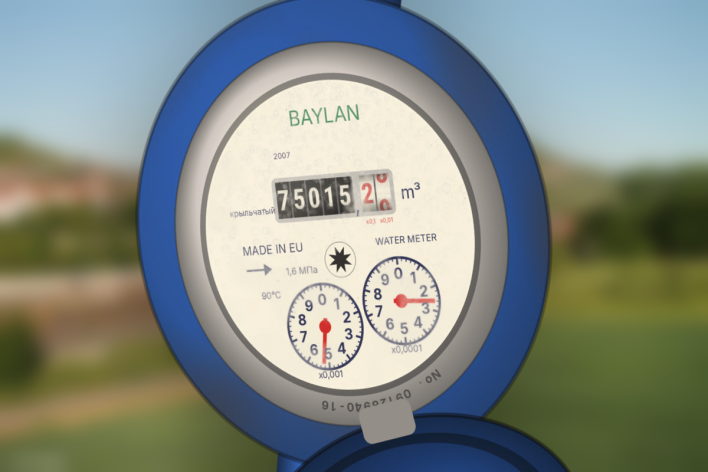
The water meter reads **75015.2852** m³
